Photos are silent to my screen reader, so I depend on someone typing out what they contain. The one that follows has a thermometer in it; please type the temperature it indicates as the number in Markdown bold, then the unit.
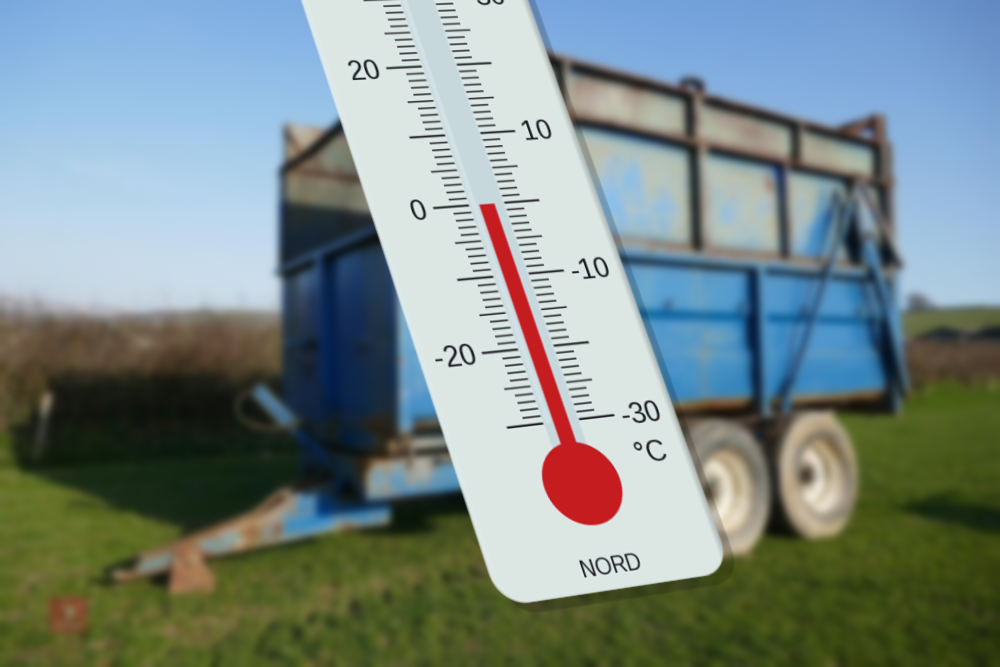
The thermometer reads **0** °C
